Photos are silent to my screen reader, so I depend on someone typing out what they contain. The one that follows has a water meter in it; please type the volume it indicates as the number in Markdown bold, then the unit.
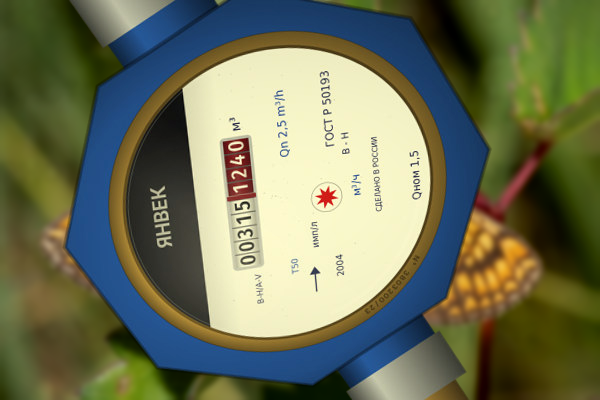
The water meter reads **315.1240** m³
